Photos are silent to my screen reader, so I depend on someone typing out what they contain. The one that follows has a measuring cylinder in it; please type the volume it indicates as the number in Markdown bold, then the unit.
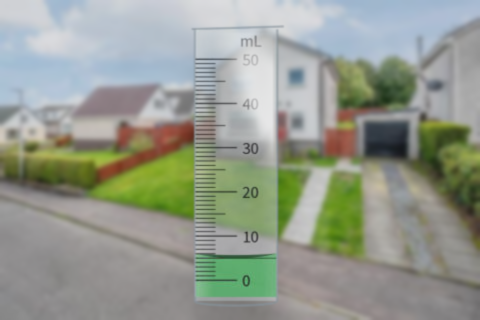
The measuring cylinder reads **5** mL
